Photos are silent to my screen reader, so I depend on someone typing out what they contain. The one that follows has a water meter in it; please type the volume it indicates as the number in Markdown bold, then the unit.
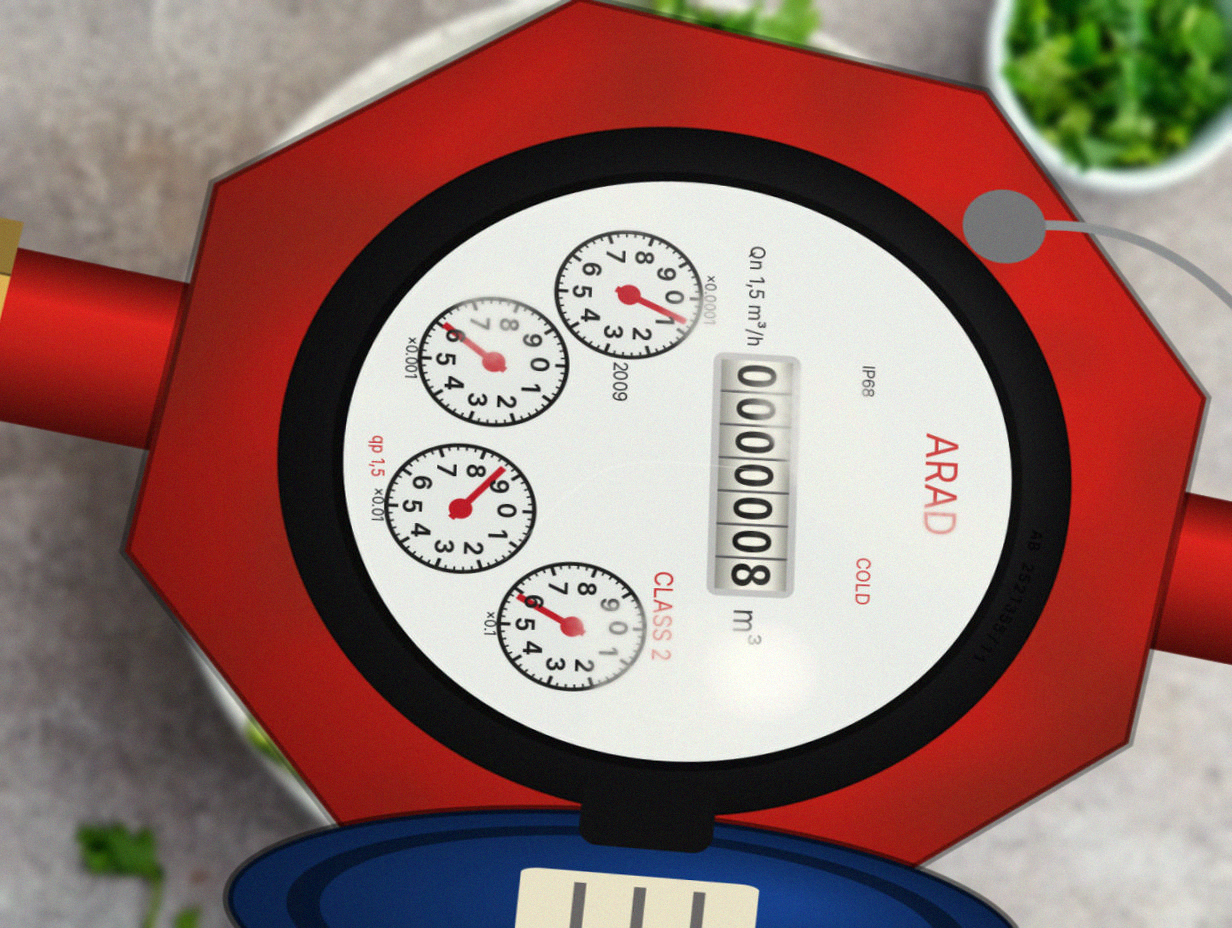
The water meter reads **8.5860** m³
